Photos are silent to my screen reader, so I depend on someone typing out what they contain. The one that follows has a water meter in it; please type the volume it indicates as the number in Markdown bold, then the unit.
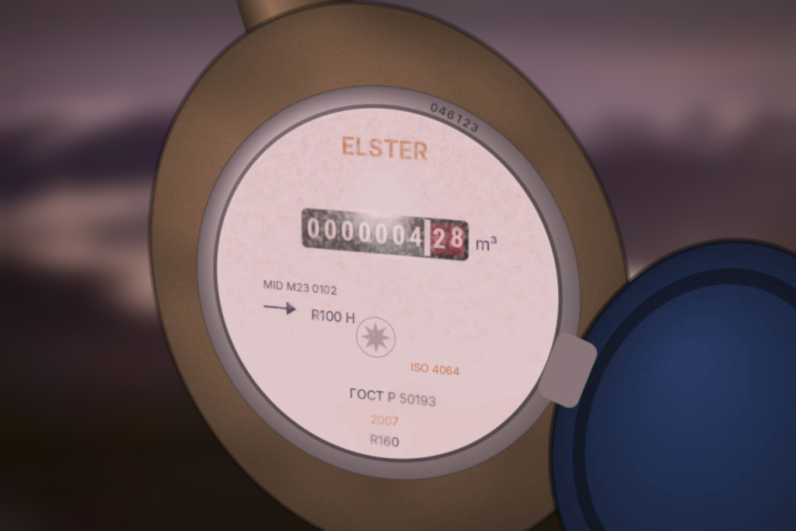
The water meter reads **4.28** m³
